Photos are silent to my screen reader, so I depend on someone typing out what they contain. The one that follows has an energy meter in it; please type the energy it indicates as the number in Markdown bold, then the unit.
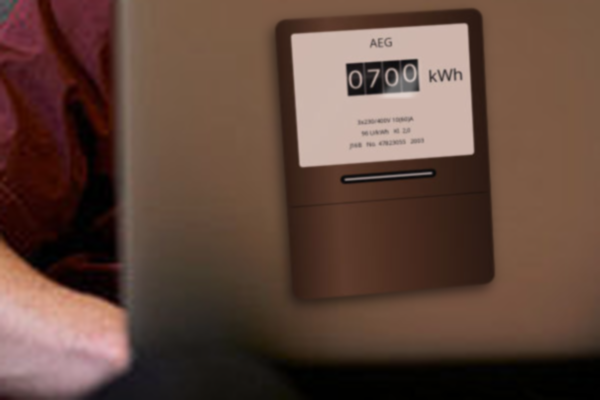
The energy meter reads **700** kWh
